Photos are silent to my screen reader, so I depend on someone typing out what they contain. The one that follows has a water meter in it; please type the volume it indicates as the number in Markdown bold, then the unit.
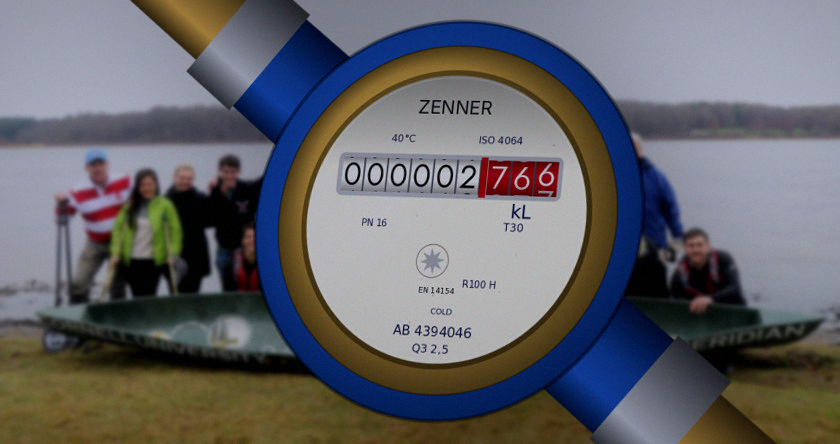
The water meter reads **2.766** kL
